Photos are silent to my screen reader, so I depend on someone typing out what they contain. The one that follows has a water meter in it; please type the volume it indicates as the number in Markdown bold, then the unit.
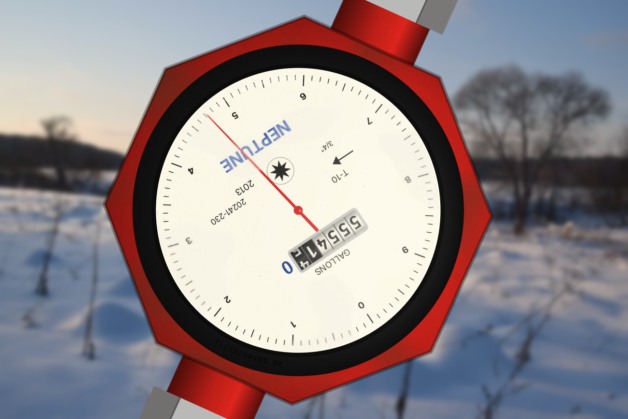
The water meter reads **5554144.7** gal
